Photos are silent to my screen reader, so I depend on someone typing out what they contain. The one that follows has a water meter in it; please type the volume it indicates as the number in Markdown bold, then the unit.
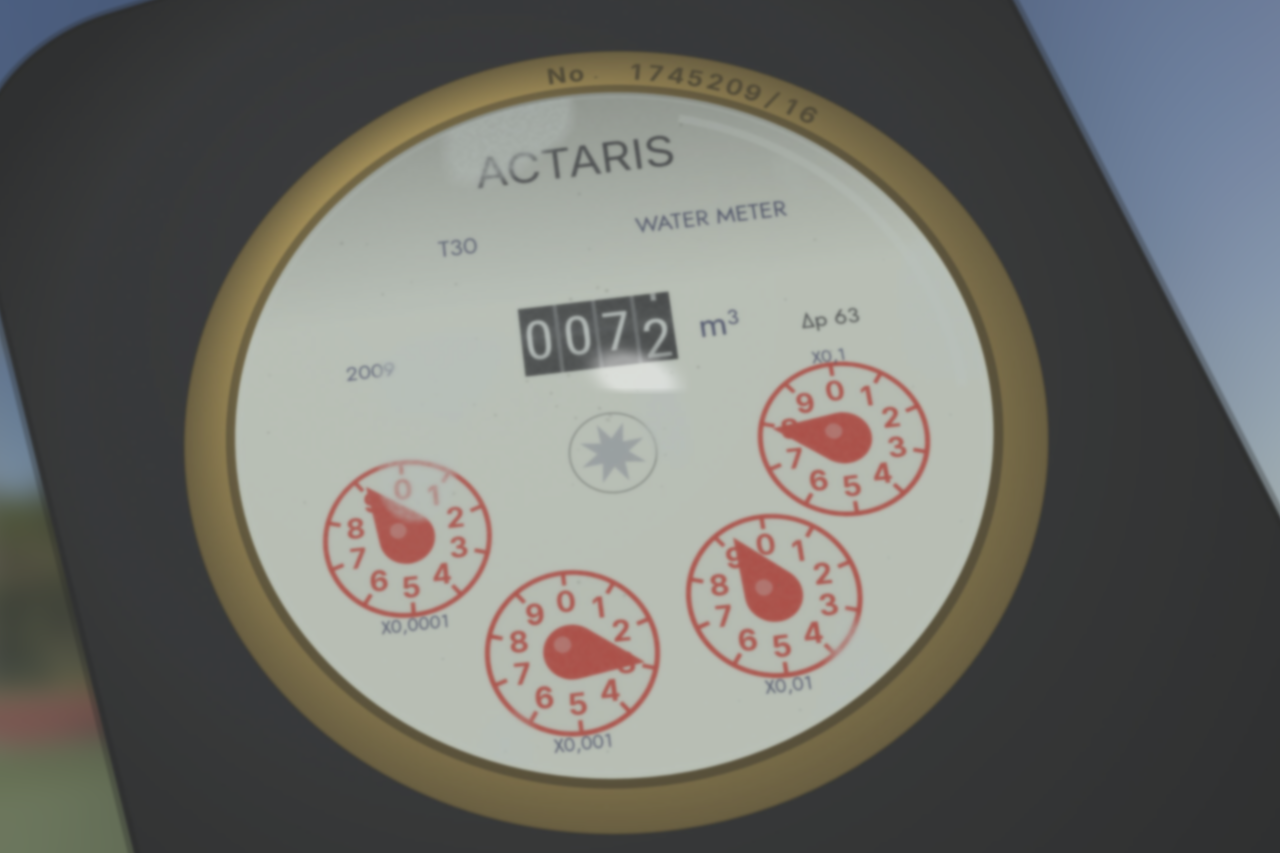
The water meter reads **71.7929** m³
